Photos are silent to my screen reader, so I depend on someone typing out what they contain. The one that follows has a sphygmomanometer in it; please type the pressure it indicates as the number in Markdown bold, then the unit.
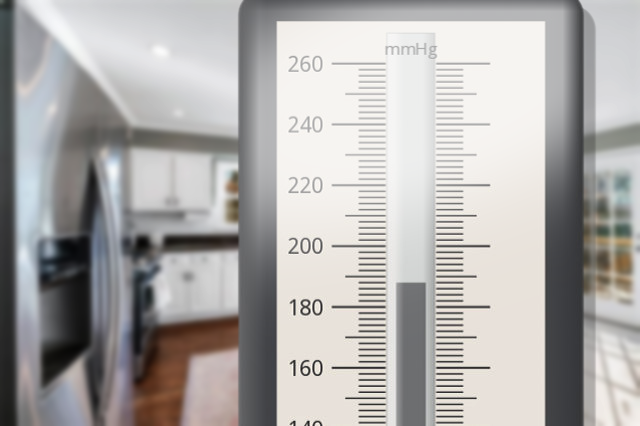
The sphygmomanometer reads **188** mmHg
